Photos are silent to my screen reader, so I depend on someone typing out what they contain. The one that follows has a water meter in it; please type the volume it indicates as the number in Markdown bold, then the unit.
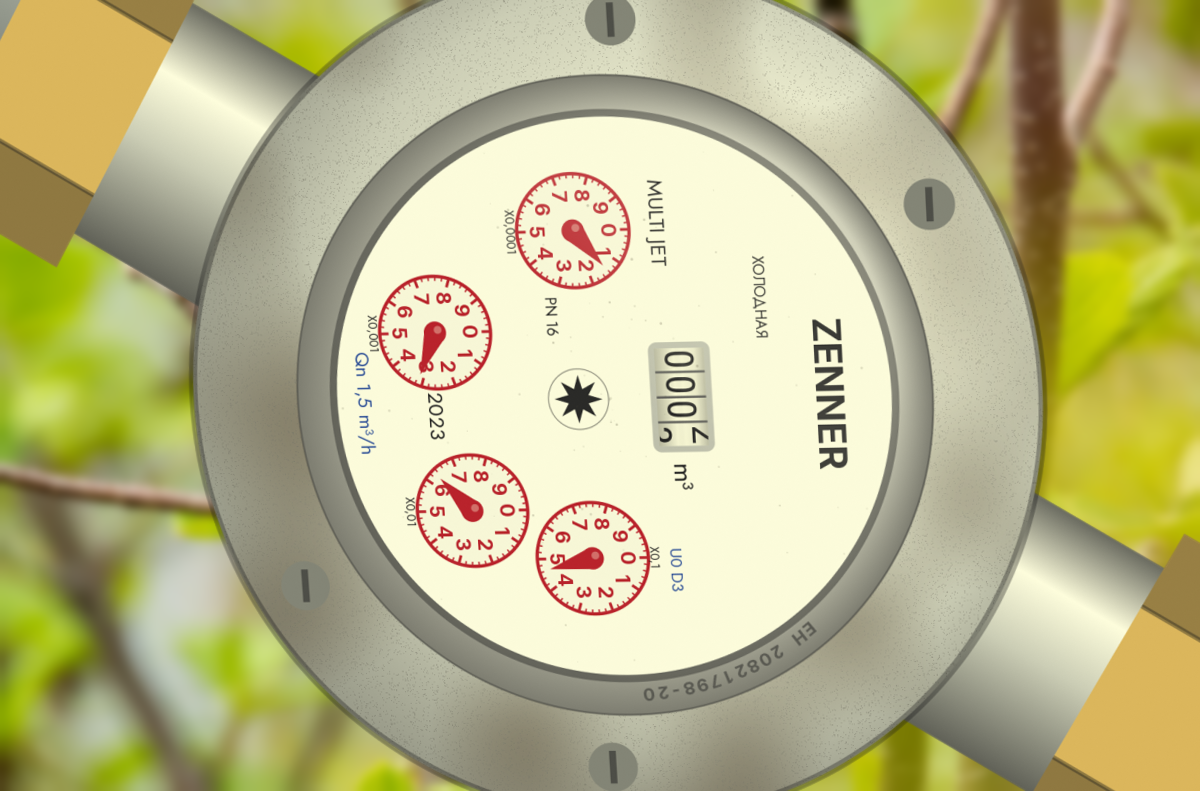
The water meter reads **2.4631** m³
